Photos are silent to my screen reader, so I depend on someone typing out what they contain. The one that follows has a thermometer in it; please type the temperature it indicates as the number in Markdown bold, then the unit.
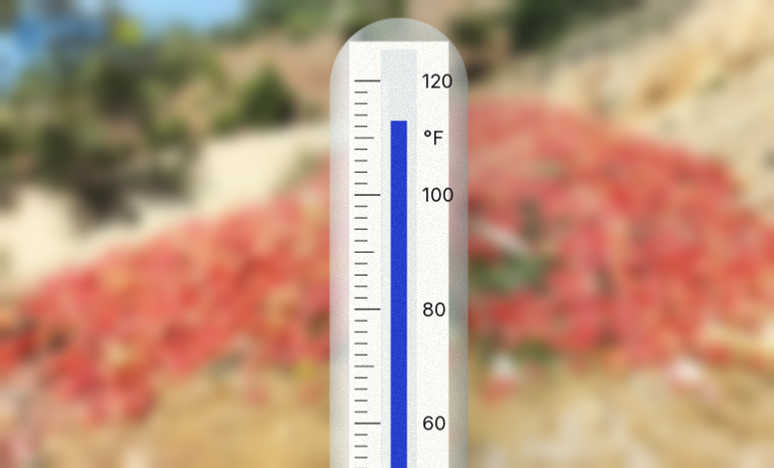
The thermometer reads **113** °F
